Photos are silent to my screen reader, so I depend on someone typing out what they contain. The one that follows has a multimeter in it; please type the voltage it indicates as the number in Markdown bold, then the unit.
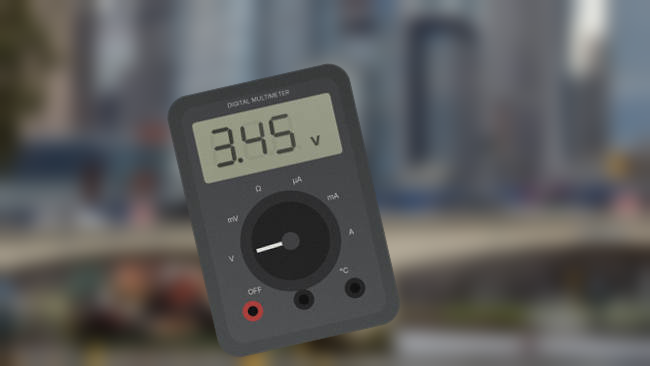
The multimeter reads **3.45** V
